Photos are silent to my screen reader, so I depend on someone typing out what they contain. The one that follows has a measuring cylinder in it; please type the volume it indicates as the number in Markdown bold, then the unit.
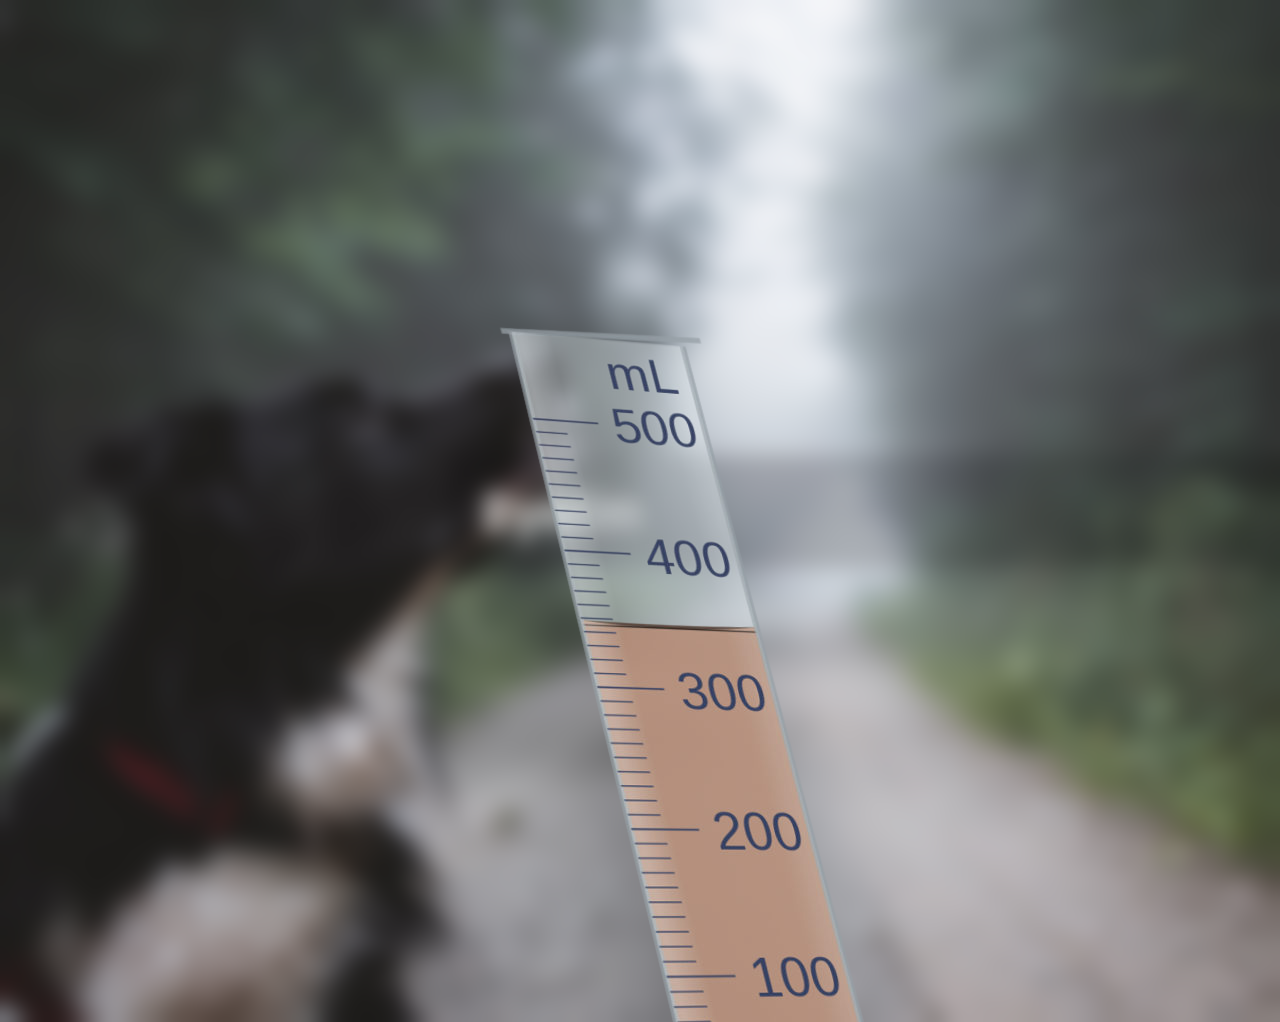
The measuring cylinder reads **345** mL
